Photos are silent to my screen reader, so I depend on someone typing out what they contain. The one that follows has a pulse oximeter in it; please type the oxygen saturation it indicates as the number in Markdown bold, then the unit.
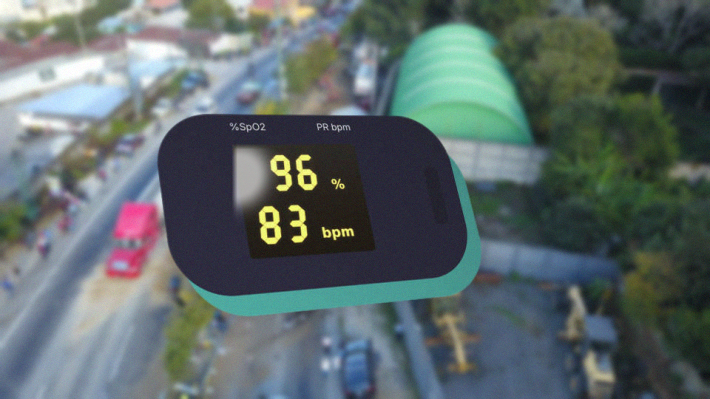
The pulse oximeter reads **96** %
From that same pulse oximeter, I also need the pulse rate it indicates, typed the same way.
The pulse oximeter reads **83** bpm
